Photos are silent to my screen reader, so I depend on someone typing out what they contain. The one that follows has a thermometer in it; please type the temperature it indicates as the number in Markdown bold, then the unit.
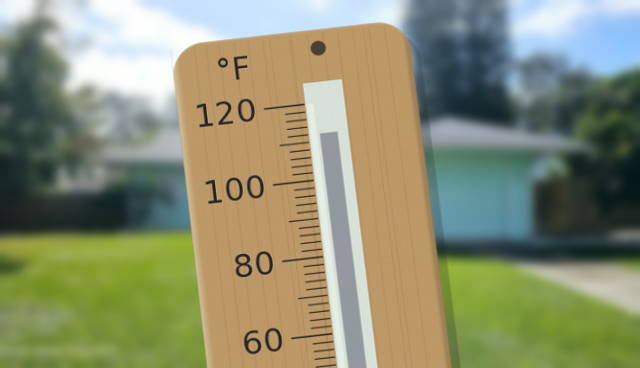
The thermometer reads **112** °F
